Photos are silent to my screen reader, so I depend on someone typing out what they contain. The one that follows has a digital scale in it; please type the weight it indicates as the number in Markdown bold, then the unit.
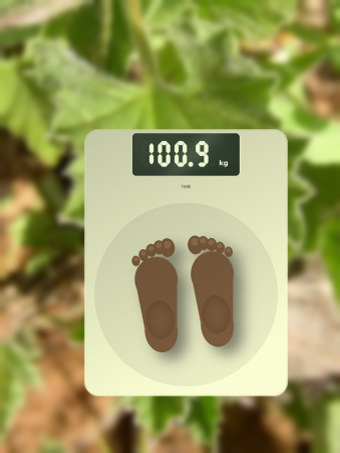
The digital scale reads **100.9** kg
